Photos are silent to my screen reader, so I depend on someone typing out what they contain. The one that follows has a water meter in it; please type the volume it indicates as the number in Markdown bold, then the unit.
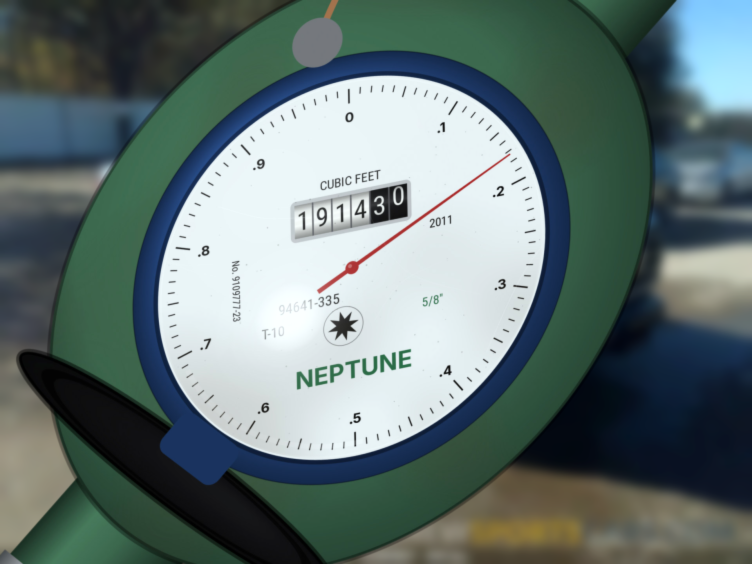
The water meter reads **191430.17** ft³
